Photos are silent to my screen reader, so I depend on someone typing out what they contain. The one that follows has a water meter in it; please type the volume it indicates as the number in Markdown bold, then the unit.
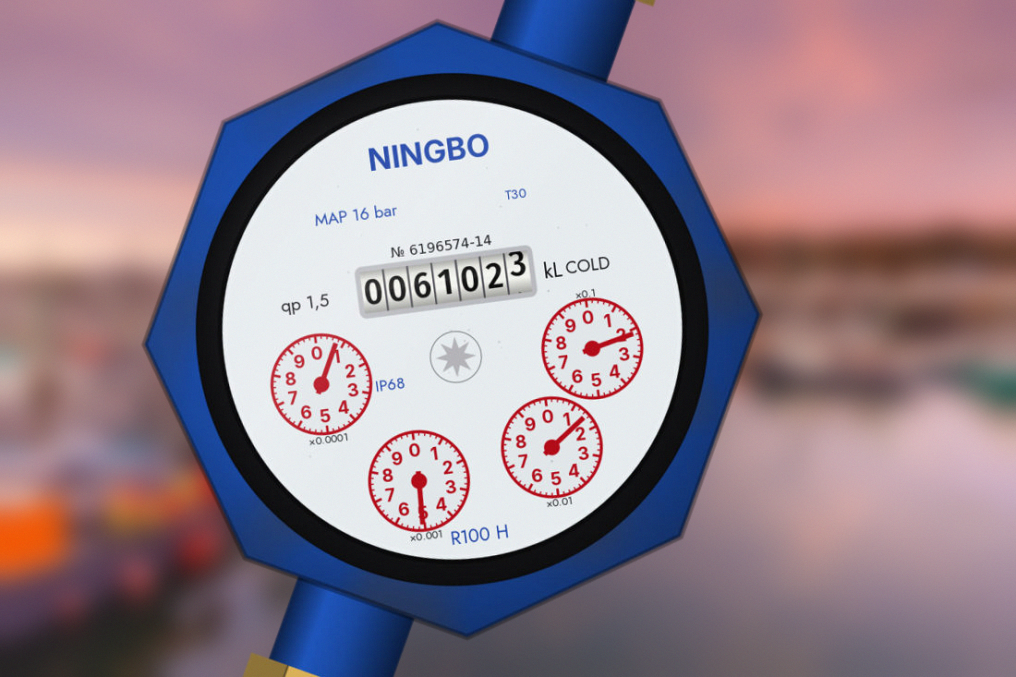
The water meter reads **61023.2150** kL
